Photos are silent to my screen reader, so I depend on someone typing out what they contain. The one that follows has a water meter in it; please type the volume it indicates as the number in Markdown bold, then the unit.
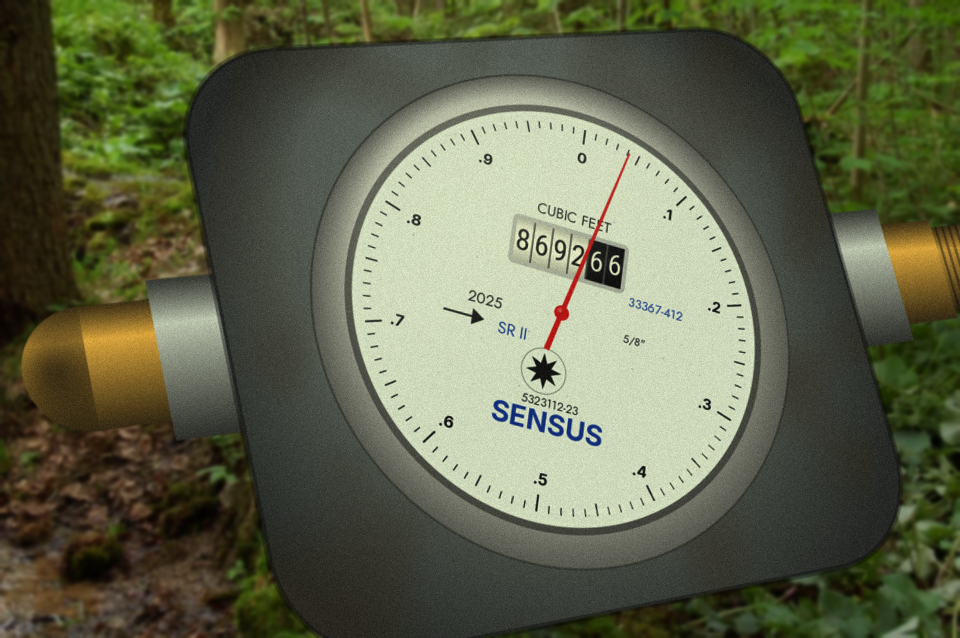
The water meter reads **869266.04** ft³
